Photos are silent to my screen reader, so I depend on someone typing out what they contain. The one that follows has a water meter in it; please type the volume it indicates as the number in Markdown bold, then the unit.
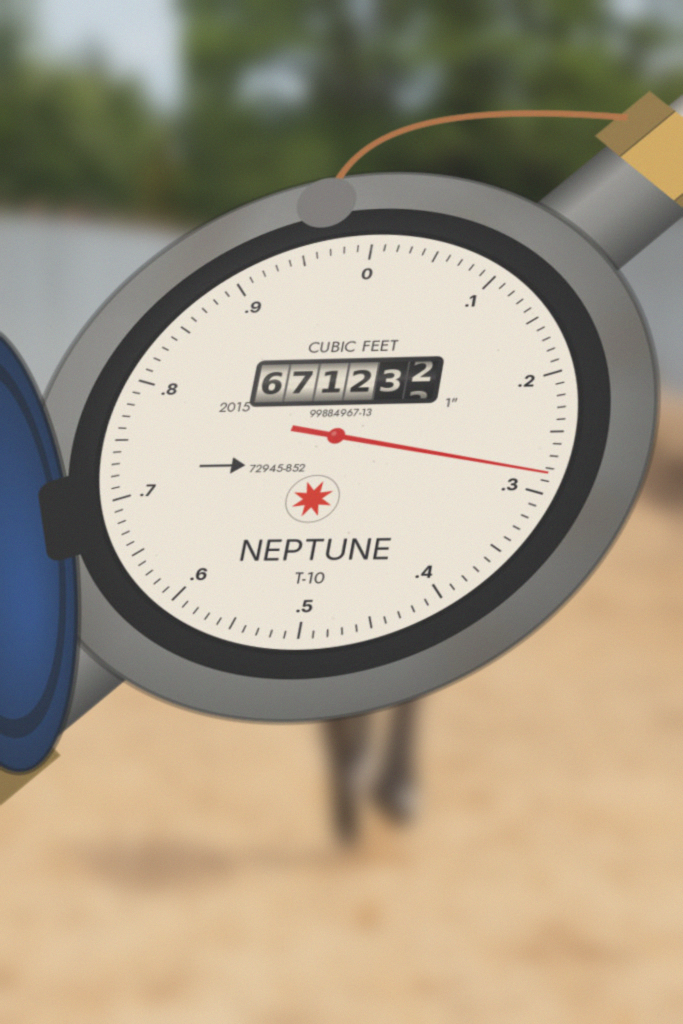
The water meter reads **671232.28** ft³
